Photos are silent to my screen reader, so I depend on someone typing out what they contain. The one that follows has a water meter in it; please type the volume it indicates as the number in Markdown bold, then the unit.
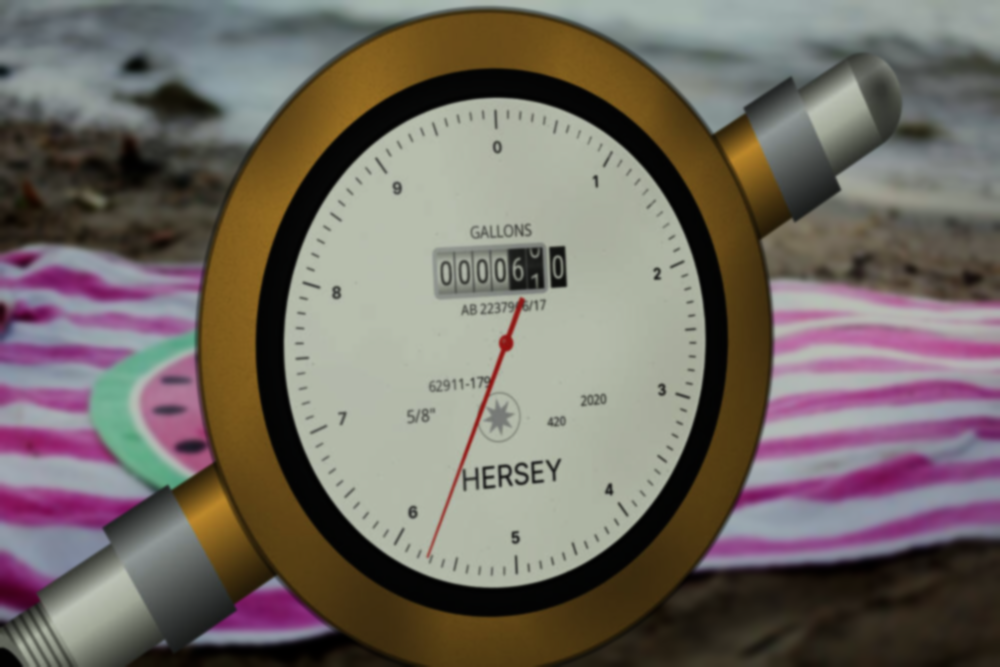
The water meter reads **605.7** gal
